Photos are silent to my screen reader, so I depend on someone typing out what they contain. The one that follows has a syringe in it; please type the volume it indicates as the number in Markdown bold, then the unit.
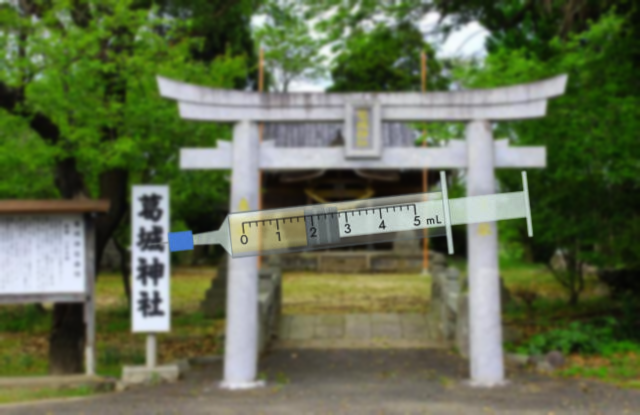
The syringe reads **1.8** mL
